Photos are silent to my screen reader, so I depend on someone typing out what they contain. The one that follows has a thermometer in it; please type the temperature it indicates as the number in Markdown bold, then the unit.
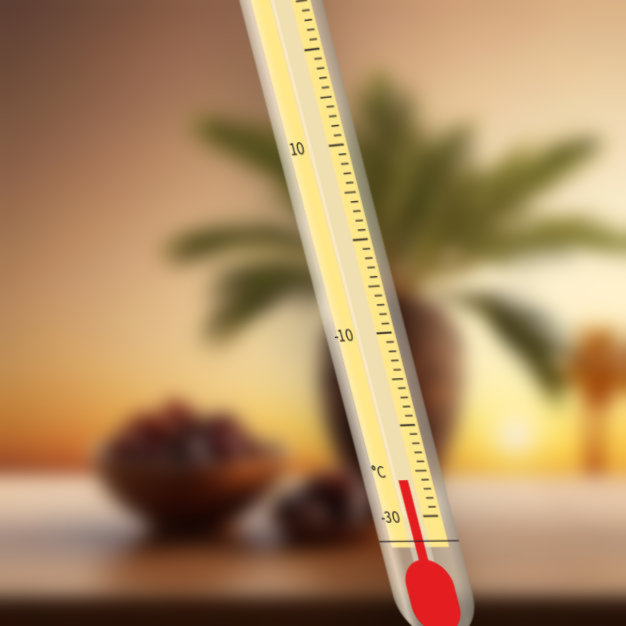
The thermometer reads **-26** °C
